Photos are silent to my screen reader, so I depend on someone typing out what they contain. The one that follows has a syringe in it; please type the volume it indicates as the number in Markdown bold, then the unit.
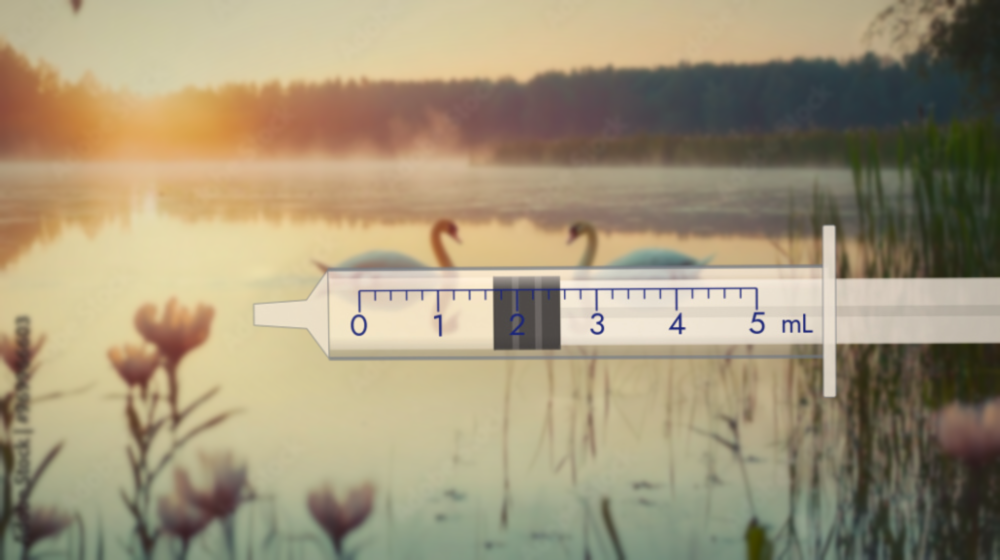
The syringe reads **1.7** mL
